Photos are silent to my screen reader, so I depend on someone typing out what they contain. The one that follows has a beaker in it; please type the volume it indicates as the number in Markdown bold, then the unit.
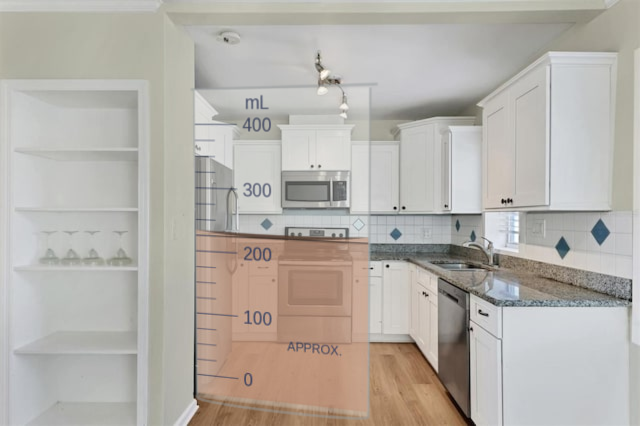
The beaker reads **225** mL
